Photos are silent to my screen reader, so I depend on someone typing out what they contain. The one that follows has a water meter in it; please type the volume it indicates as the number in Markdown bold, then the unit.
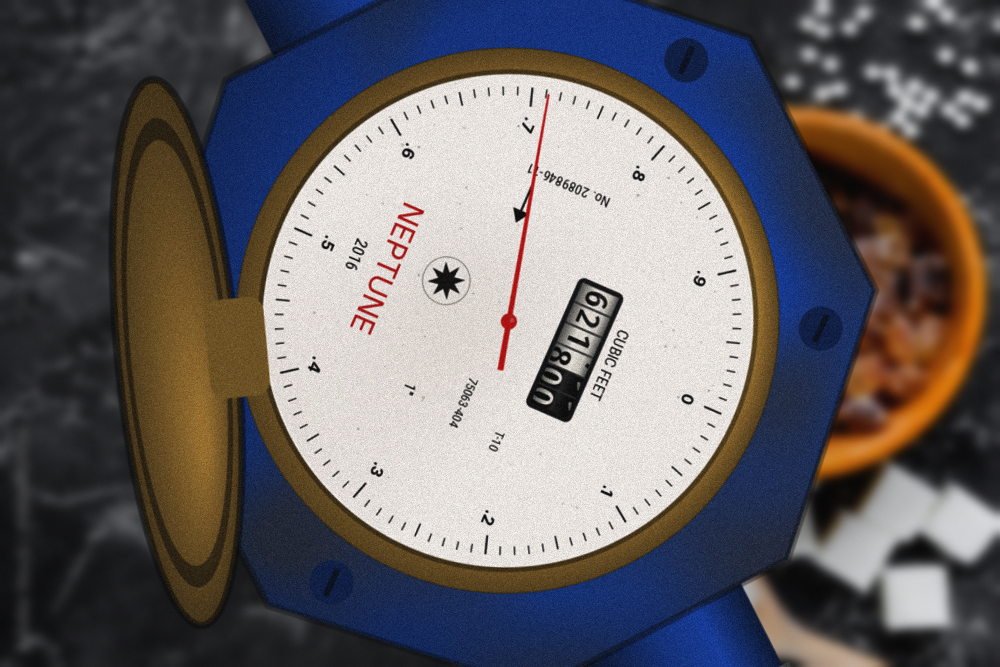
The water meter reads **621799.71** ft³
